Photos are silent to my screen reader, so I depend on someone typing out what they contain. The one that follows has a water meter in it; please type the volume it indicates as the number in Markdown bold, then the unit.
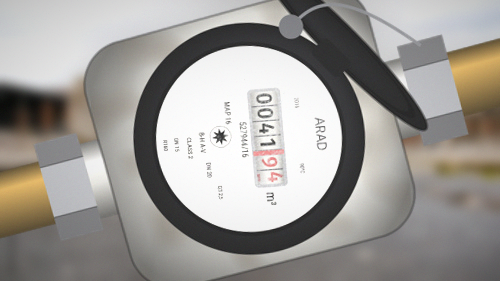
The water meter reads **41.94** m³
